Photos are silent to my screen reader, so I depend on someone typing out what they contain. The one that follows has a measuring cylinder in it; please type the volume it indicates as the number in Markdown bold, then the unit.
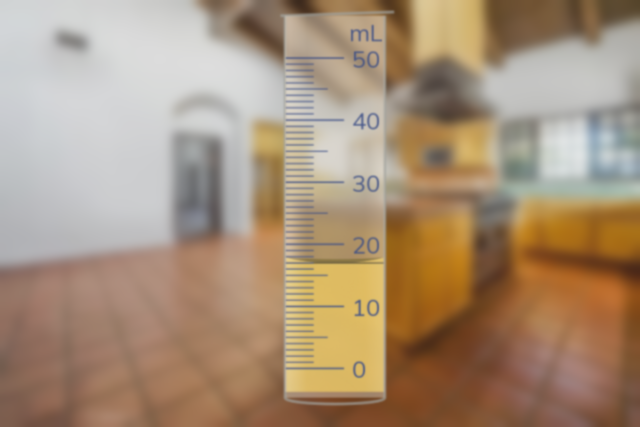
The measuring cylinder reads **17** mL
